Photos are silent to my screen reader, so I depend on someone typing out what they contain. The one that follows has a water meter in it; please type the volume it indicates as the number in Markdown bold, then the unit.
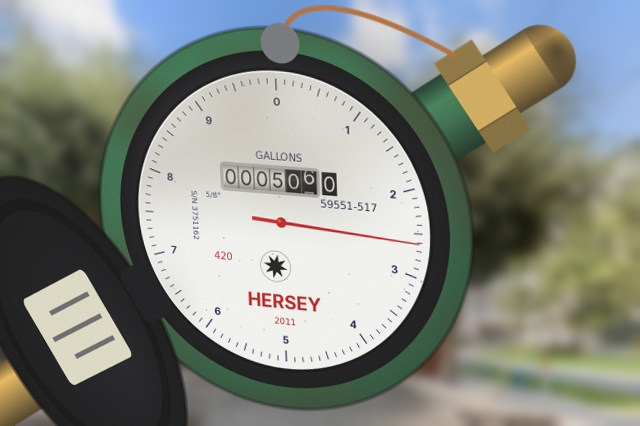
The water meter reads **5062.6** gal
